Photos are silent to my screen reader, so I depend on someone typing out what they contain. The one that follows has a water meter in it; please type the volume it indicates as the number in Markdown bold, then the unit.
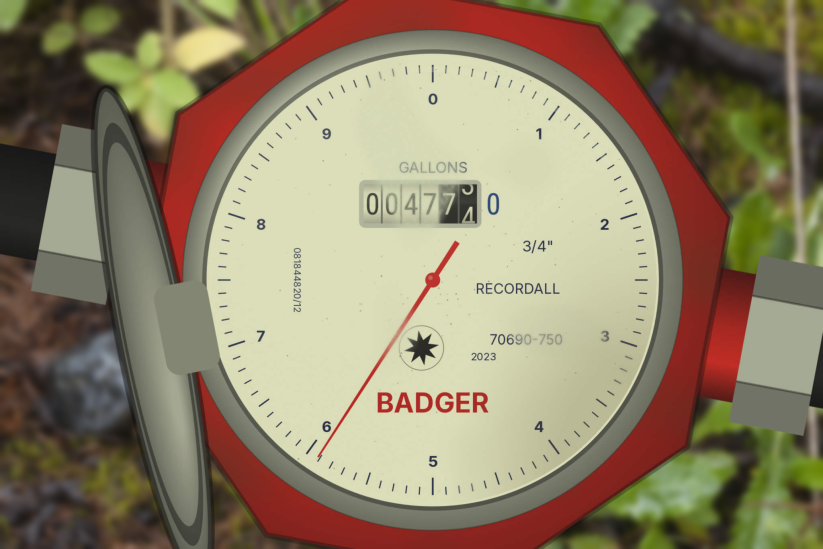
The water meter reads **47735.9** gal
